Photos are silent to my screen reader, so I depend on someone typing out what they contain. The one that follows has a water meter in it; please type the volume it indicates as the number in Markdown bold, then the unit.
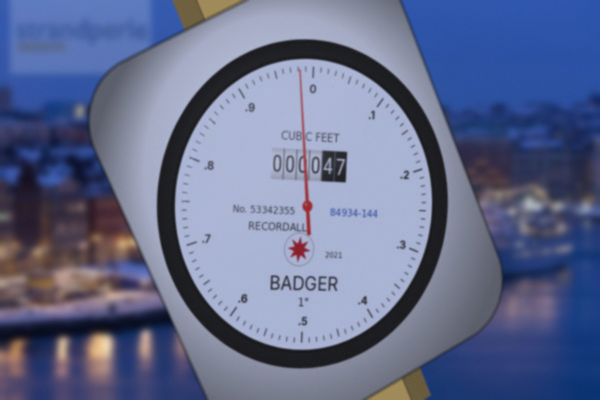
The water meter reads **46.98** ft³
